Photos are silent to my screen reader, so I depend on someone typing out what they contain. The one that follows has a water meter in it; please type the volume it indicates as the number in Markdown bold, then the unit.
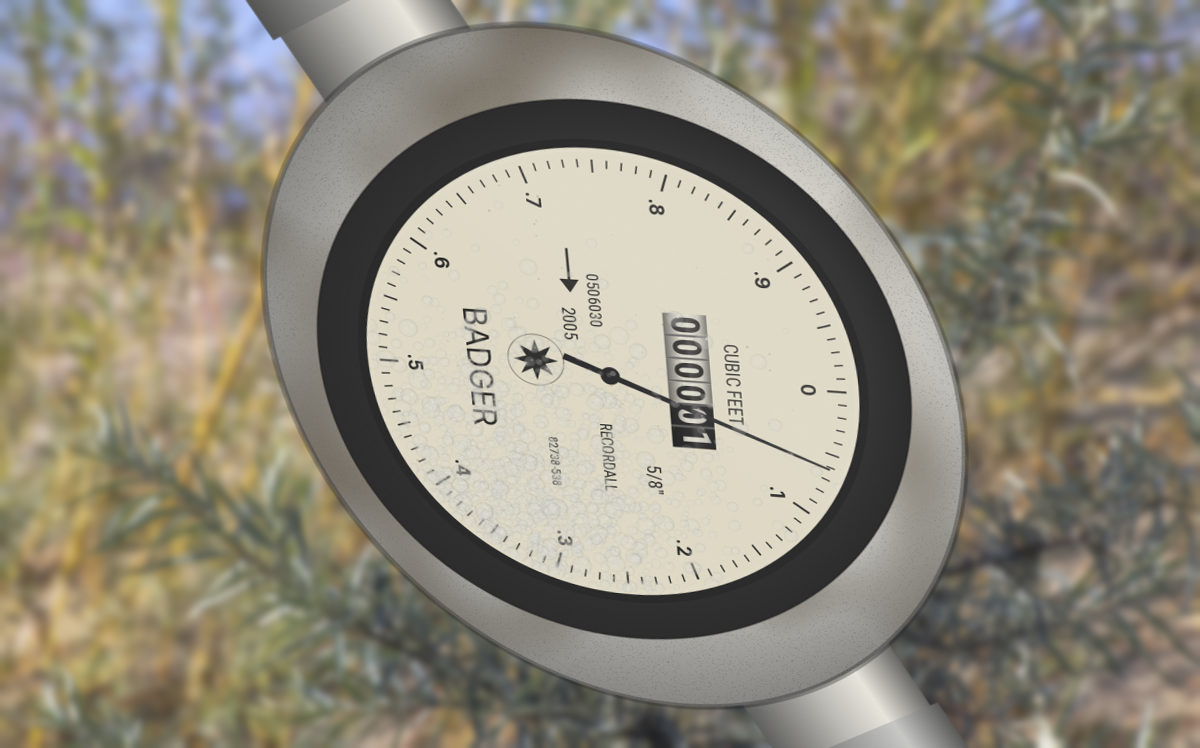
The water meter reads **1.06** ft³
